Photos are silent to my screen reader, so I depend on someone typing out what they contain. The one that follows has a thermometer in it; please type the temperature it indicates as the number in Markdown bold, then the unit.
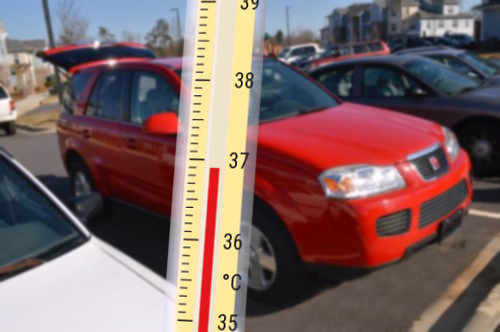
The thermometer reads **36.9** °C
